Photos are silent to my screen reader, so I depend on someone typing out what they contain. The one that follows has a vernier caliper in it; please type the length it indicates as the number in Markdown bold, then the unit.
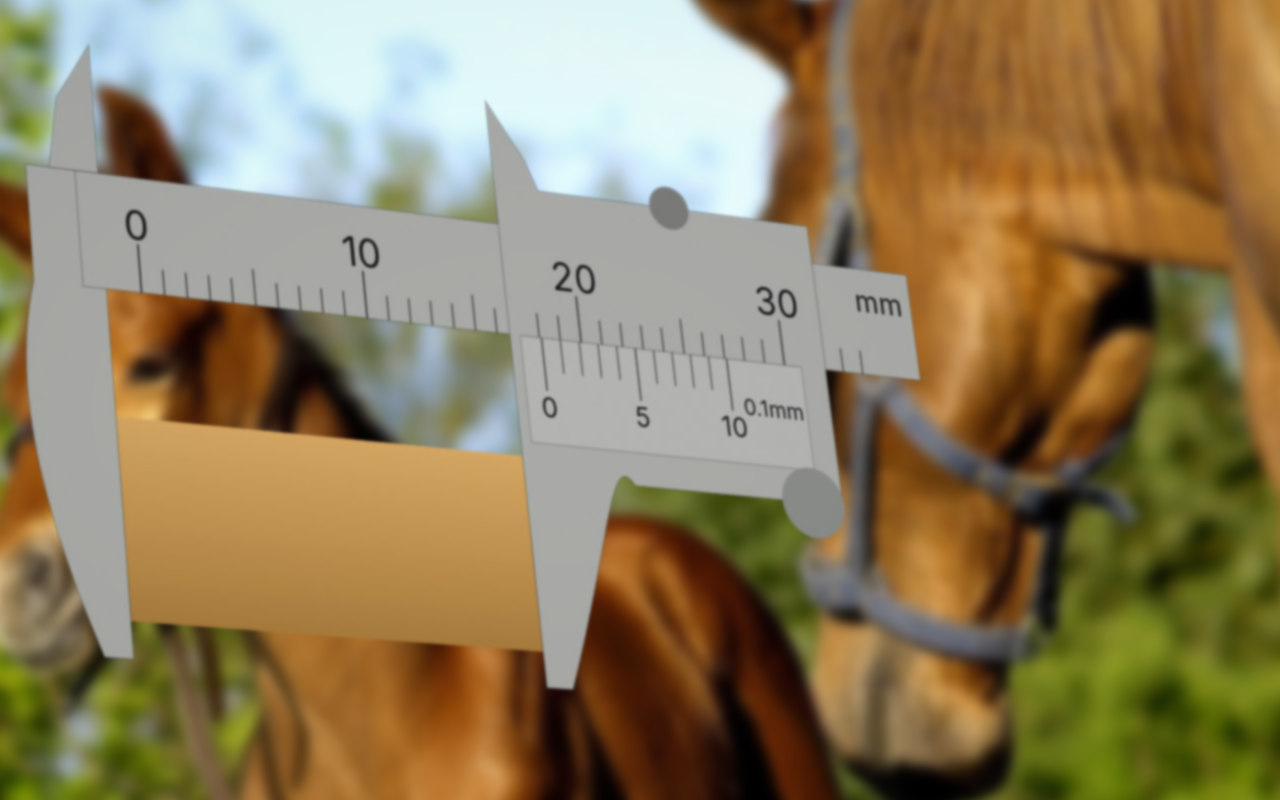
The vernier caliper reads **18.1** mm
